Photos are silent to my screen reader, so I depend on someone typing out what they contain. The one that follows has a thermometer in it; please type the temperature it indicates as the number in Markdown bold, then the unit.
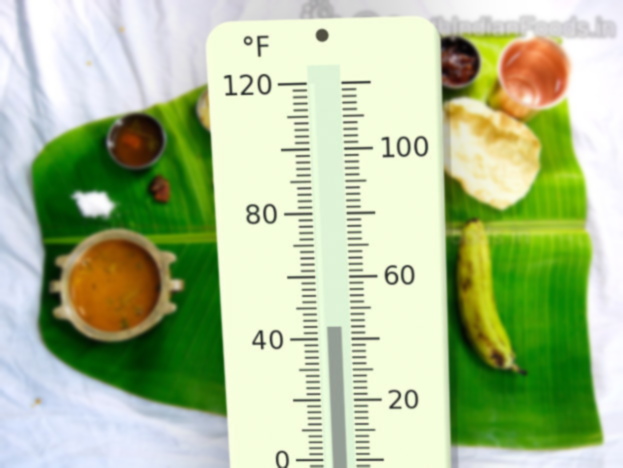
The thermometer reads **44** °F
